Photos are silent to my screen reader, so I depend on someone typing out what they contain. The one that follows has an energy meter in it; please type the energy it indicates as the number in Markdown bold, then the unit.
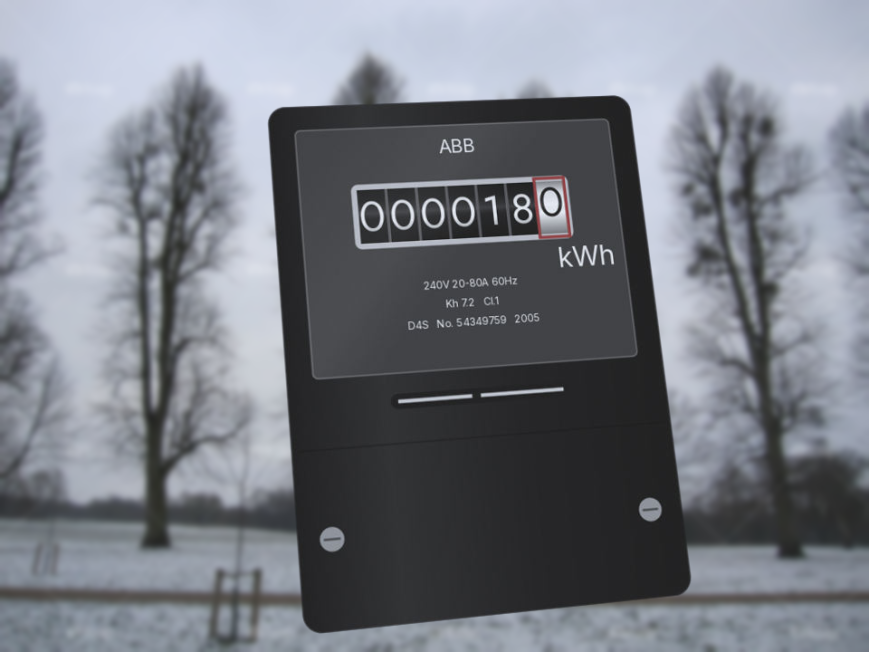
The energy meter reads **18.0** kWh
